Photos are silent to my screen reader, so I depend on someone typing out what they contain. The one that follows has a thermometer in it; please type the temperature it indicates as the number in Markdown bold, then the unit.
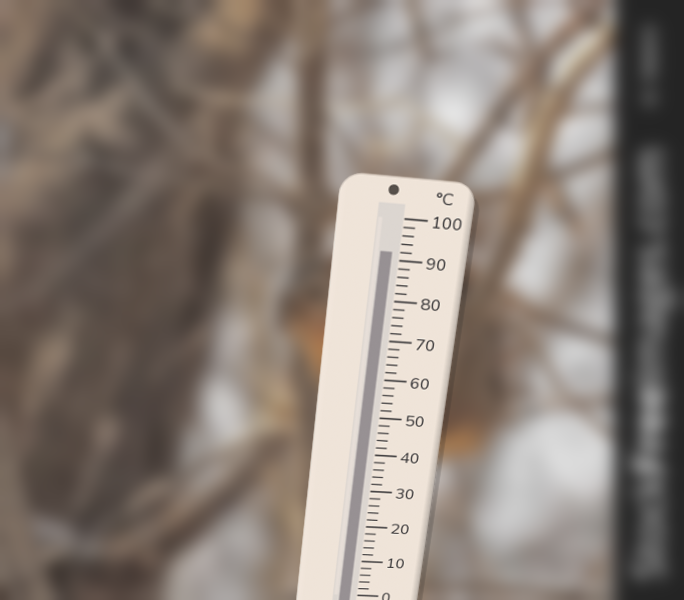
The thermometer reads **92** °C
